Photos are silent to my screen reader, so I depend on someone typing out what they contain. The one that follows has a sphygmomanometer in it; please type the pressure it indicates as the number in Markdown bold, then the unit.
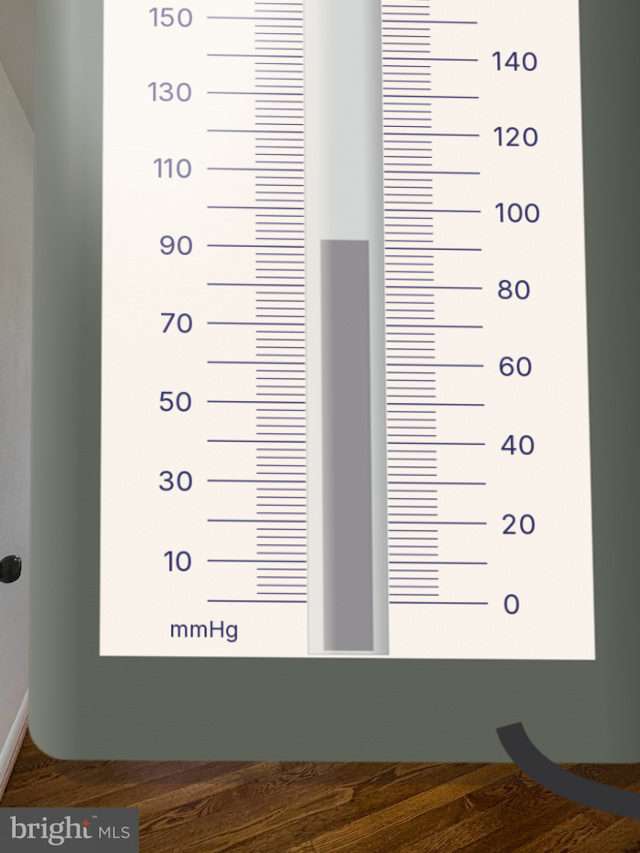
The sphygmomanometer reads **92** mmHg
